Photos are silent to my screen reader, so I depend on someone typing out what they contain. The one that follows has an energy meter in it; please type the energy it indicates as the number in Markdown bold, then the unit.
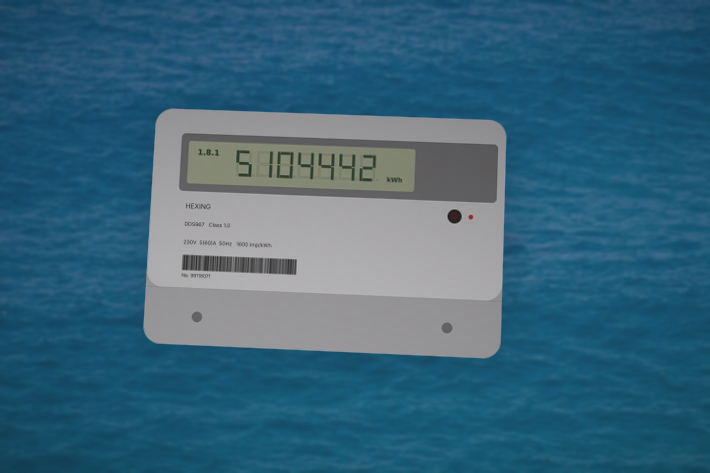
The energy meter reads **5104442** kWh
